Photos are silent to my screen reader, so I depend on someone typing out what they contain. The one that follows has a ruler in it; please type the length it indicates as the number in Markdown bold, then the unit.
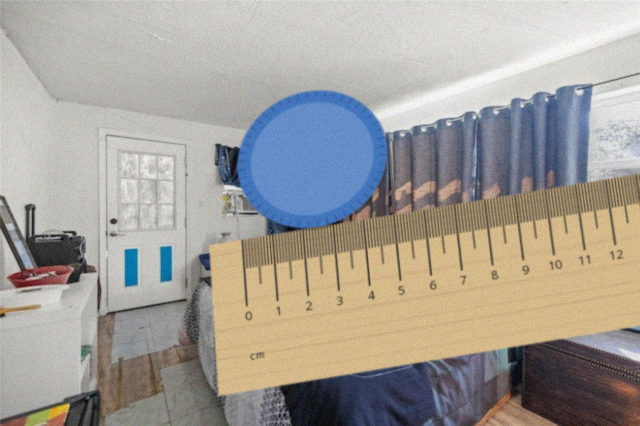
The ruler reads **5** cm
